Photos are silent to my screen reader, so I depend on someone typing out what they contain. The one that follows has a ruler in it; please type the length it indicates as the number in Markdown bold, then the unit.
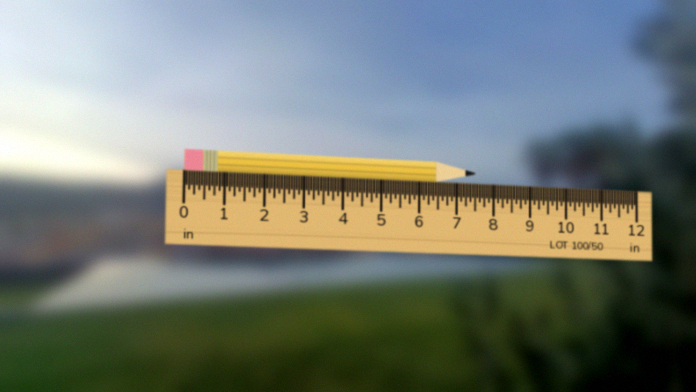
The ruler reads **7.5** in
